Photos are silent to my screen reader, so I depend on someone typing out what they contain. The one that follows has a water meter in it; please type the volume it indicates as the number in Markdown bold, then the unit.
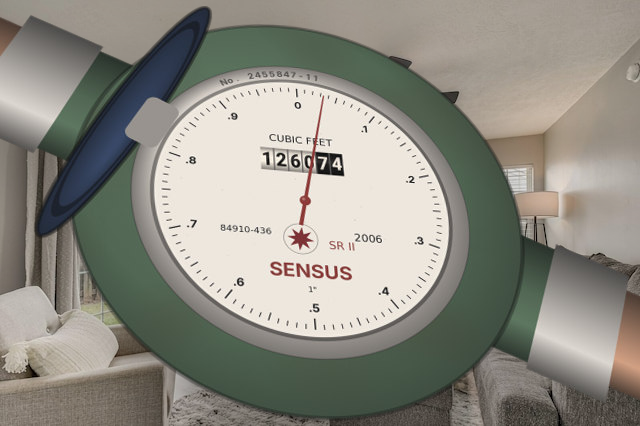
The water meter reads **126074.03** ft³
